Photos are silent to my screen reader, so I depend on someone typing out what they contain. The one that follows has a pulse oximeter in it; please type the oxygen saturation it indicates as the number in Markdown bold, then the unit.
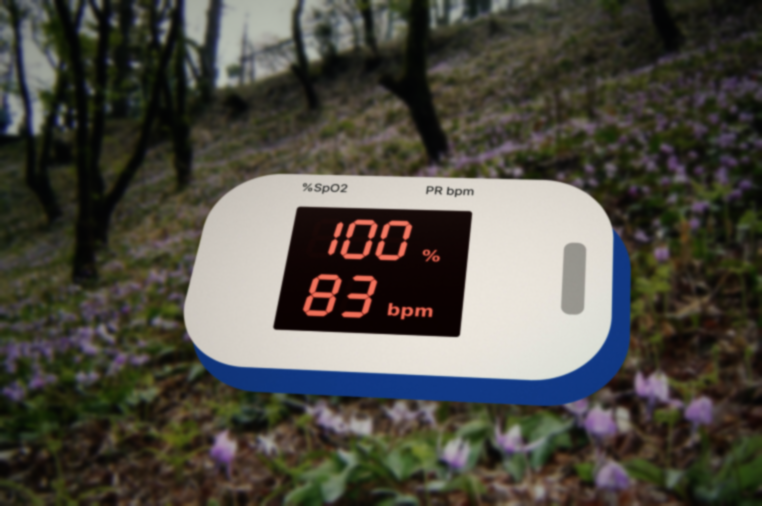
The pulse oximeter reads **100** %
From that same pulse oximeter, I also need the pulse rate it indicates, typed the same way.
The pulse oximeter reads **83** bpm
